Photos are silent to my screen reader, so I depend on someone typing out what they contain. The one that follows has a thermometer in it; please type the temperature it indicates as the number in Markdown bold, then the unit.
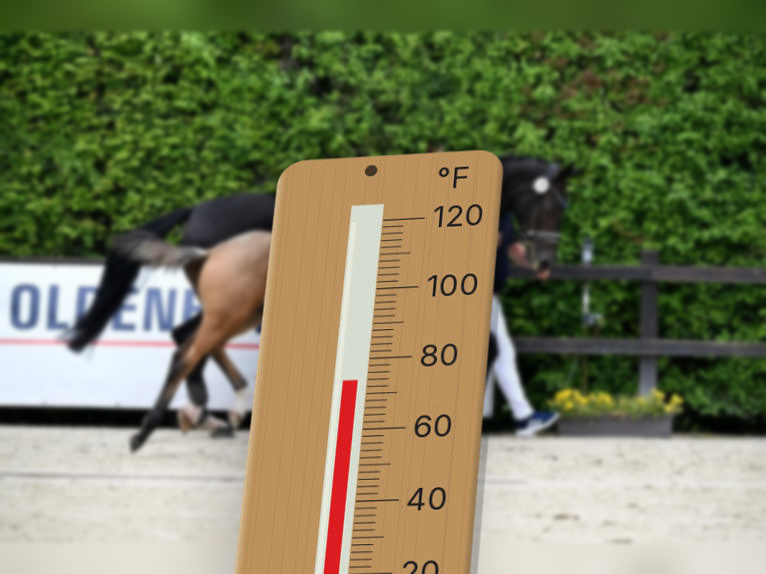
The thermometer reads **74** °F
